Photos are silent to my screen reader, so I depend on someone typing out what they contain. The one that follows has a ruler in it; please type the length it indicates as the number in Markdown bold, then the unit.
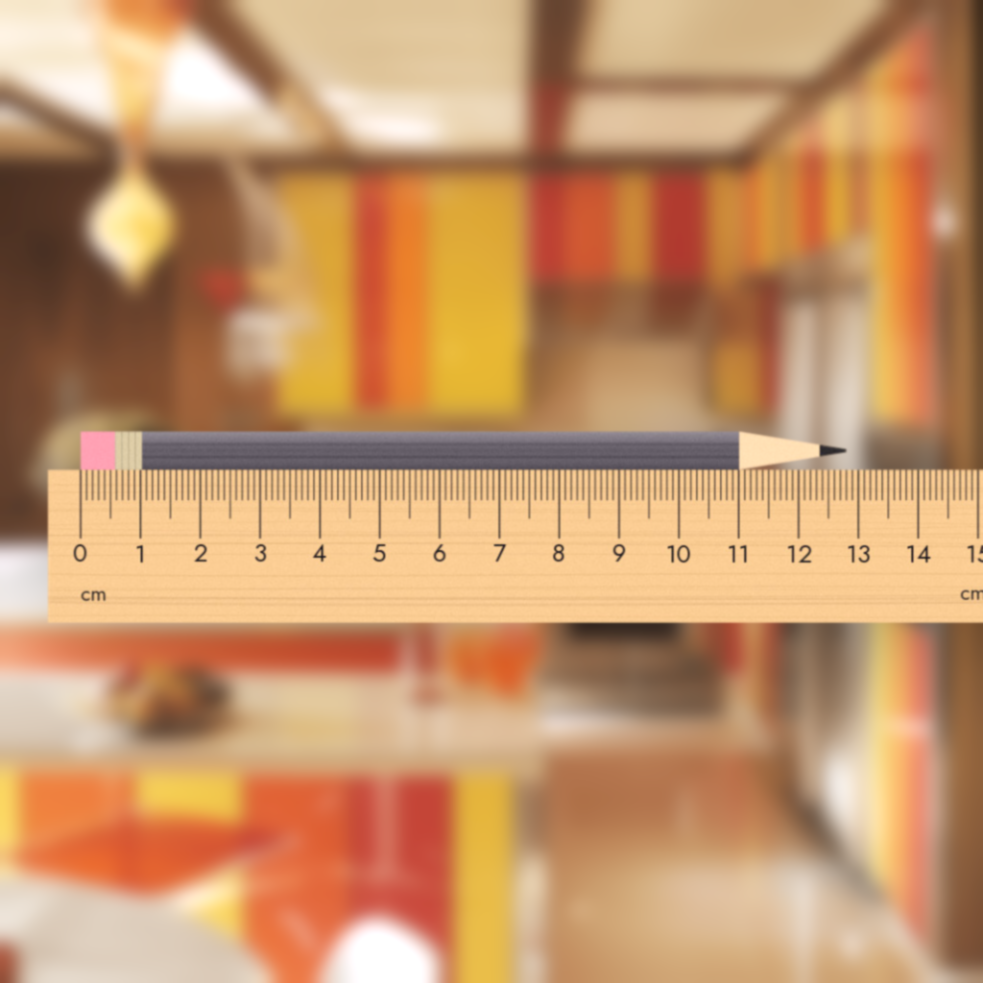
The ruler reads **12.8** cm
